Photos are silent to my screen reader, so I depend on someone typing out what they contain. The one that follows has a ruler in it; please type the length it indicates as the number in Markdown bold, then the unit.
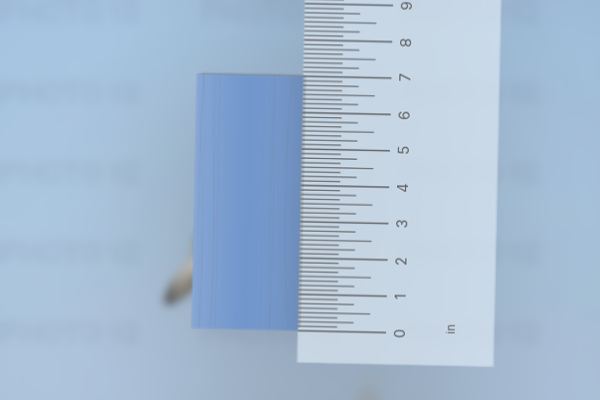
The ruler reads **7** in
